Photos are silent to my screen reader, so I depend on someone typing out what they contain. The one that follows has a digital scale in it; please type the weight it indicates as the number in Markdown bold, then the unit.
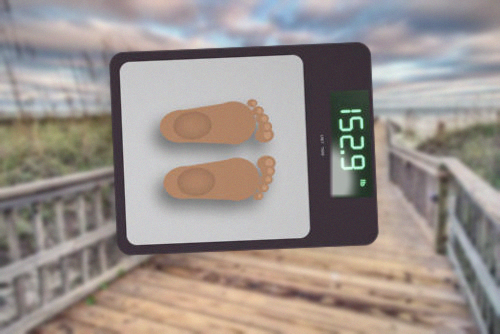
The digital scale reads **152.9** lb
